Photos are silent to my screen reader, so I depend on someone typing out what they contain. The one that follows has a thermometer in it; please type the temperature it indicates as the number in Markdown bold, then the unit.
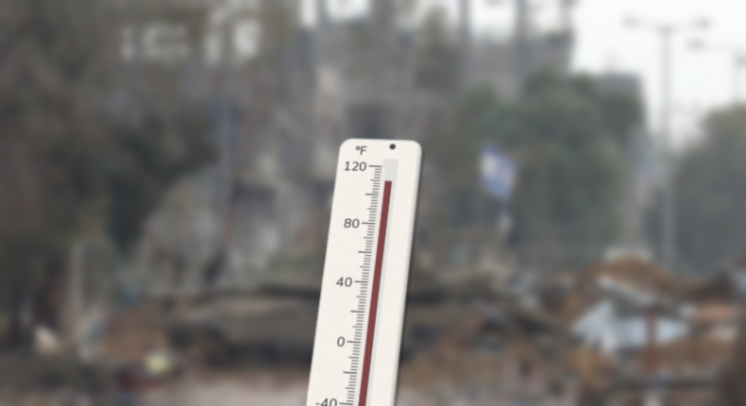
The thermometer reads **110** °F
